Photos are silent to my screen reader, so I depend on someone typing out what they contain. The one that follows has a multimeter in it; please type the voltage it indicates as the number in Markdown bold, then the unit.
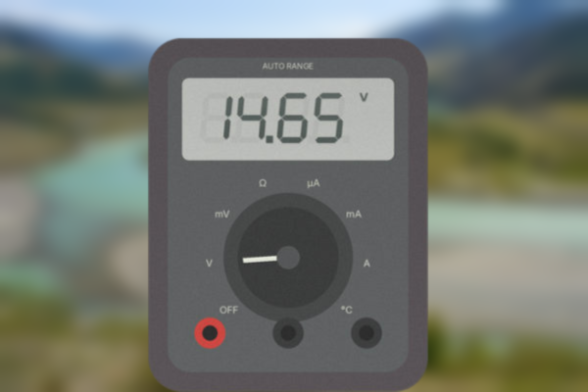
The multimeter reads **14.65** V
